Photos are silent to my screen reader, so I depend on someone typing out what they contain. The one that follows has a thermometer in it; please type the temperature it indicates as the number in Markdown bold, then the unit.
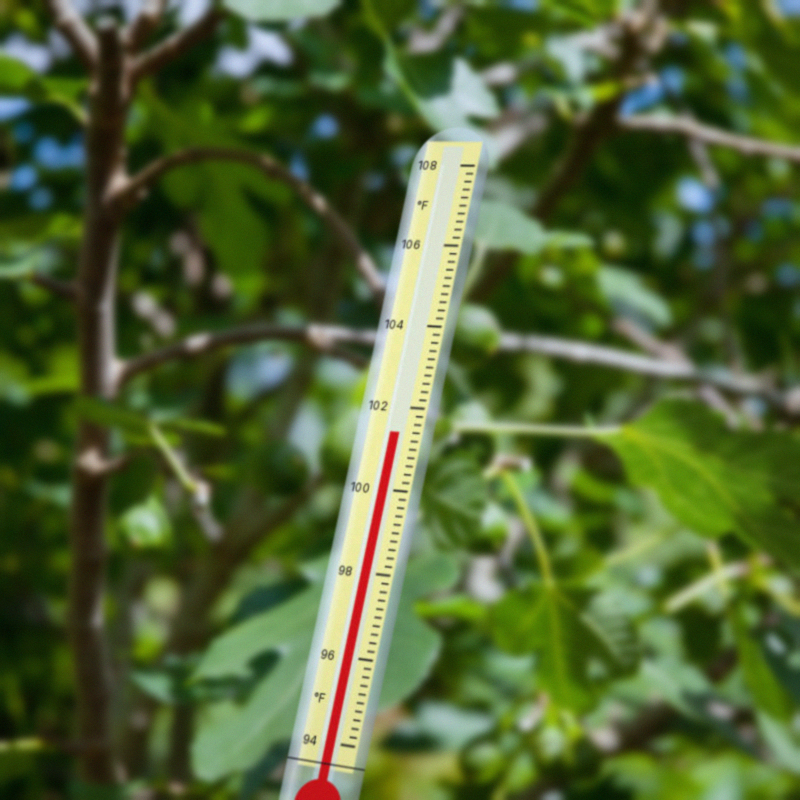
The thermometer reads **101.4** °F
